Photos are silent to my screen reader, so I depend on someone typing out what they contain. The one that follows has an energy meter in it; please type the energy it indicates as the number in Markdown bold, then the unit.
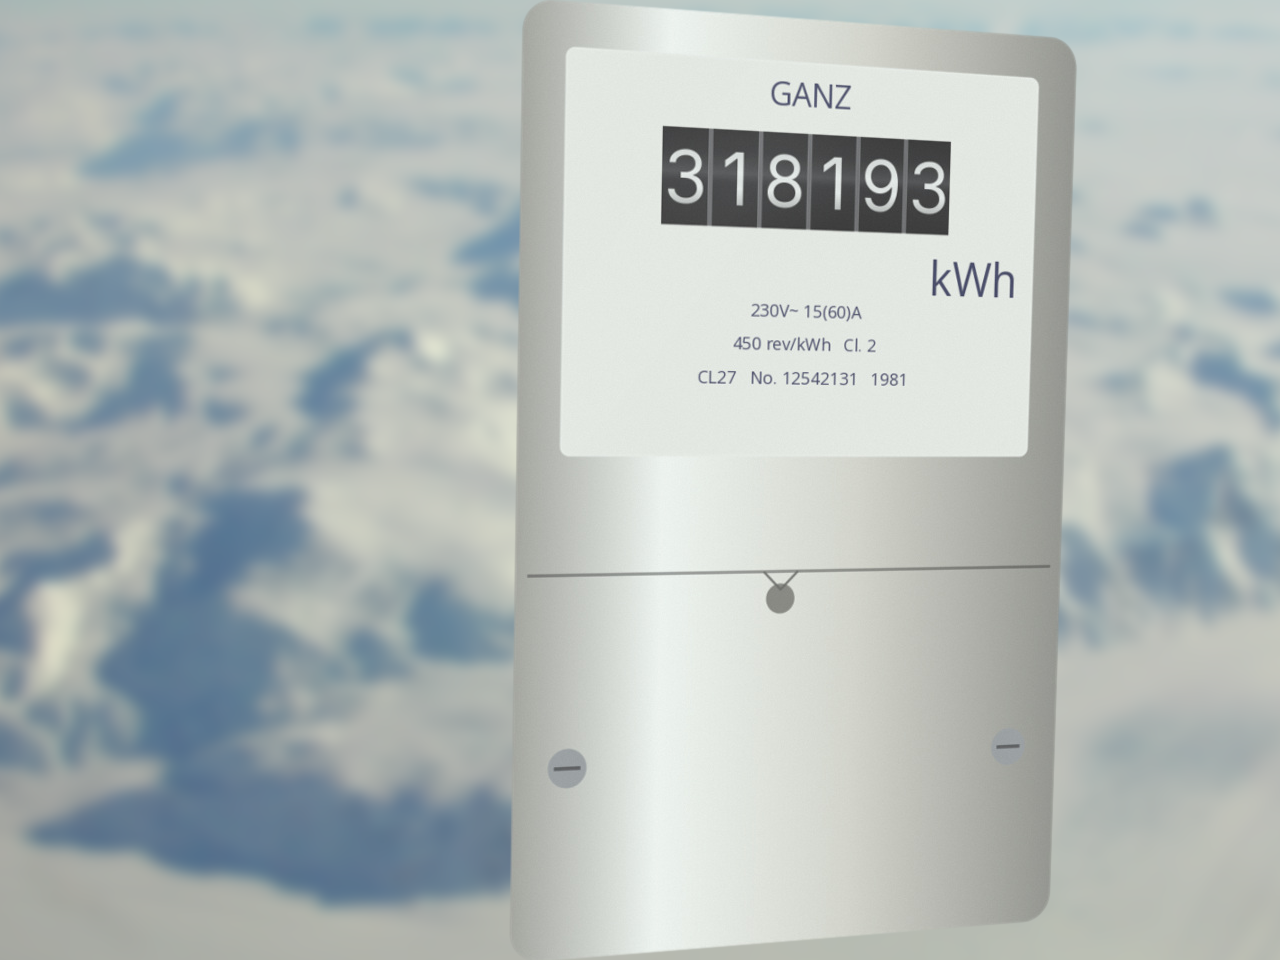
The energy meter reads **318193** kWh
